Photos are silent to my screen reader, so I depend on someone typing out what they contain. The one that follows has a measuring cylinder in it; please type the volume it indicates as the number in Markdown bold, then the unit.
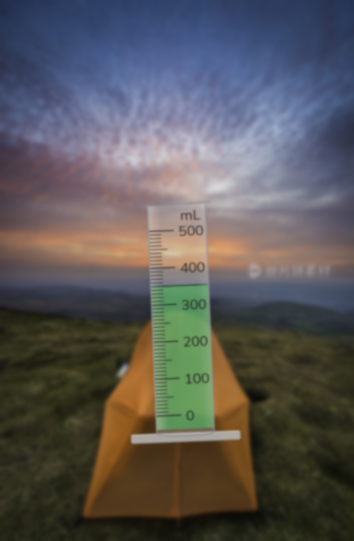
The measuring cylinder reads **350** mL
